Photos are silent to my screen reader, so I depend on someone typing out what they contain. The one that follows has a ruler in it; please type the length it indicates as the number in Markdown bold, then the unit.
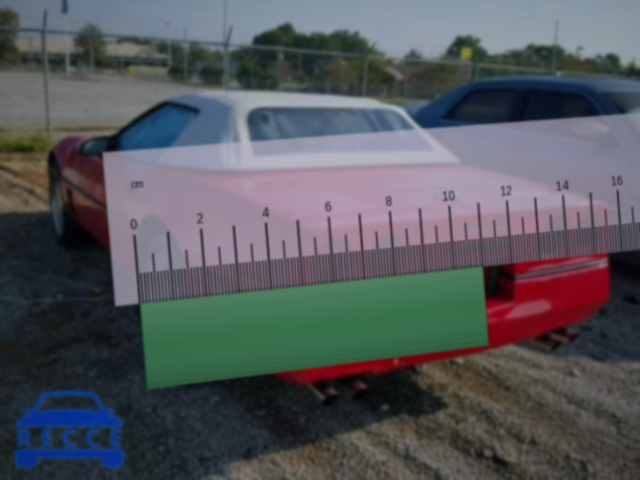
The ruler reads **11** cm
